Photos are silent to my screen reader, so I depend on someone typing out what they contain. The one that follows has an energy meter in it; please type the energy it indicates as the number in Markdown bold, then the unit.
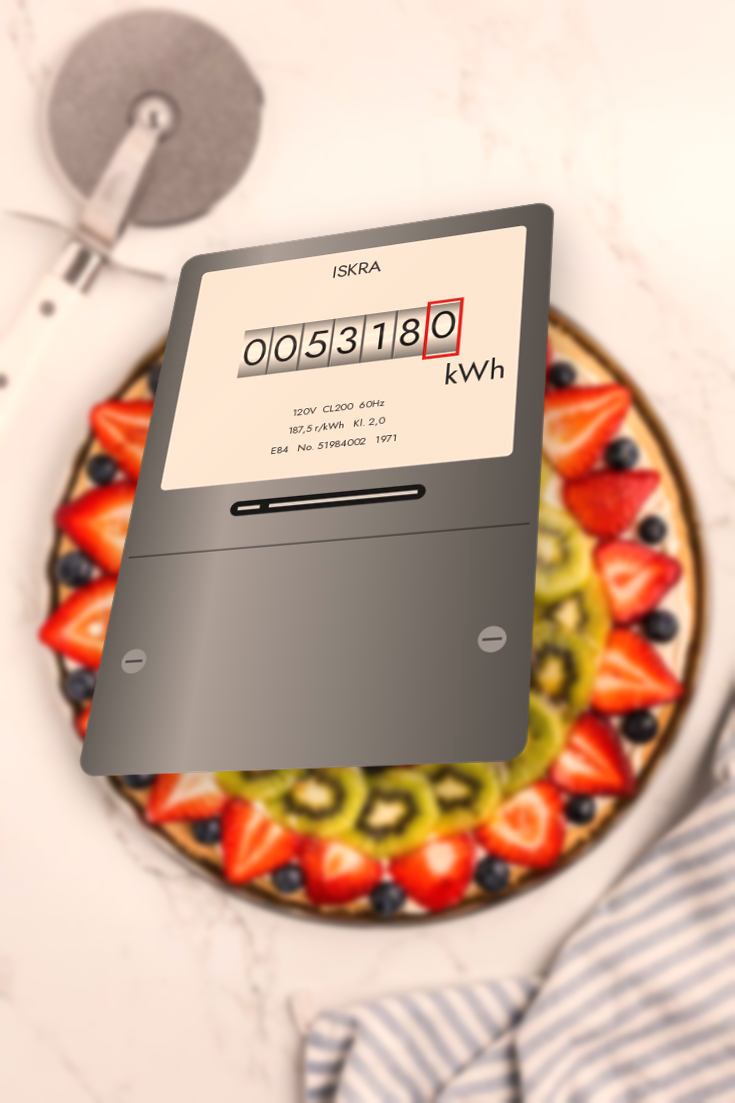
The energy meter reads **5318.0** kWh
